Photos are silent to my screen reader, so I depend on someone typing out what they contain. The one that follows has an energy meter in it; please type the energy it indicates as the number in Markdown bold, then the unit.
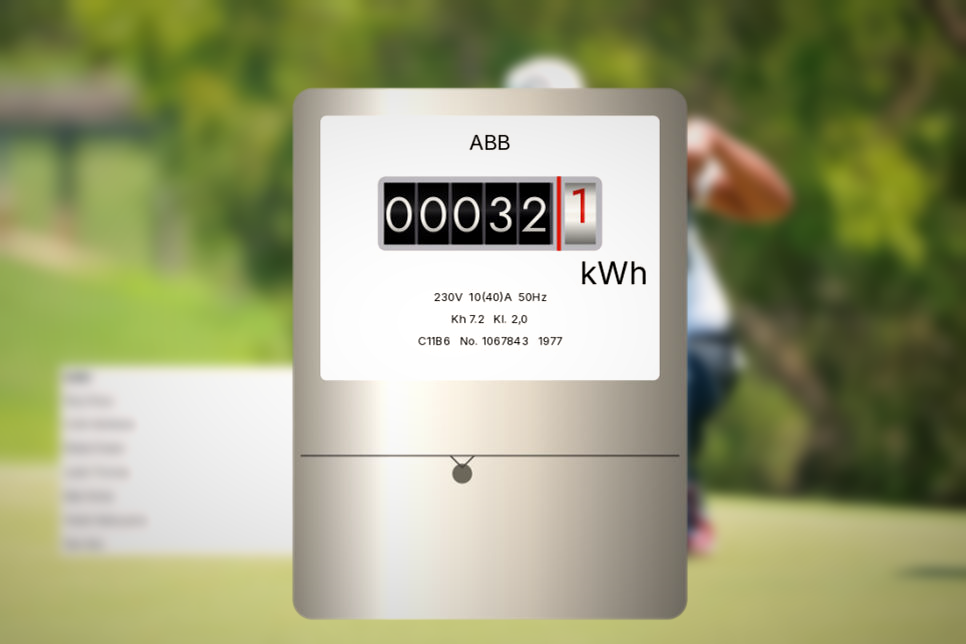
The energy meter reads **32.1** kWh
